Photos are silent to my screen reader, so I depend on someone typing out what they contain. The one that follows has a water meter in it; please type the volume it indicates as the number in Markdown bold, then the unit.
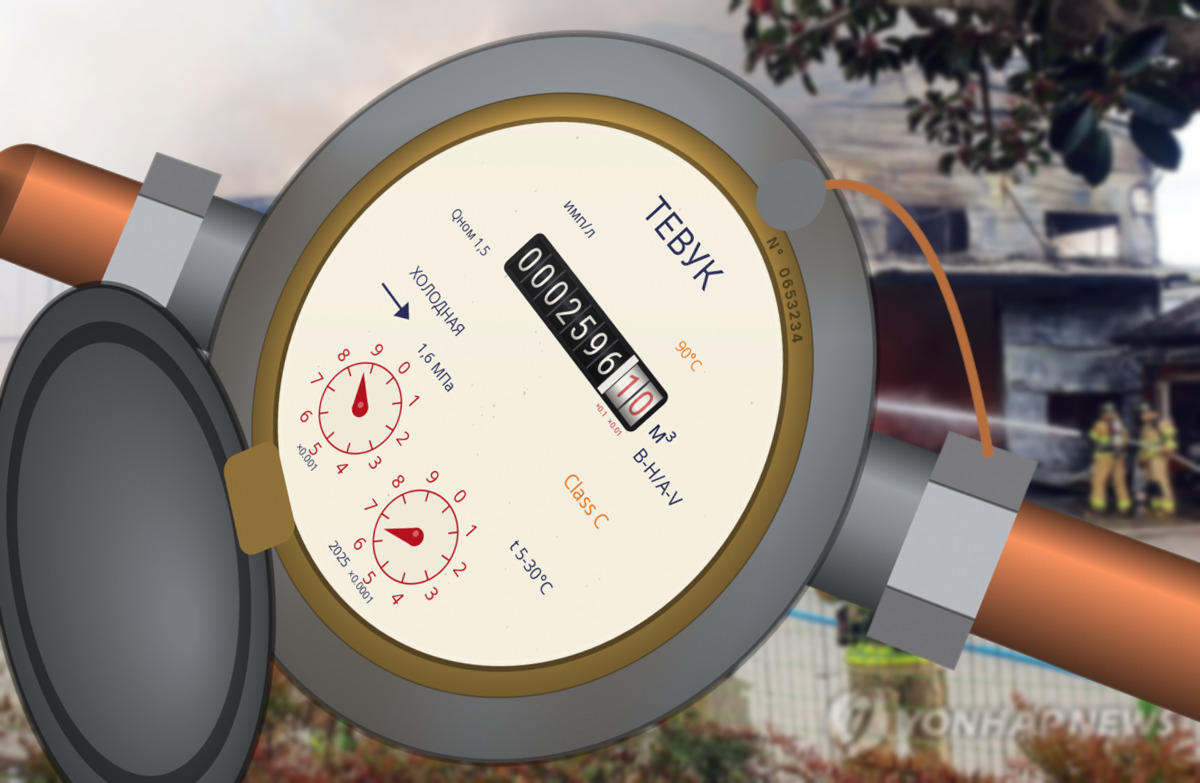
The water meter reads **2596.1086** m³
